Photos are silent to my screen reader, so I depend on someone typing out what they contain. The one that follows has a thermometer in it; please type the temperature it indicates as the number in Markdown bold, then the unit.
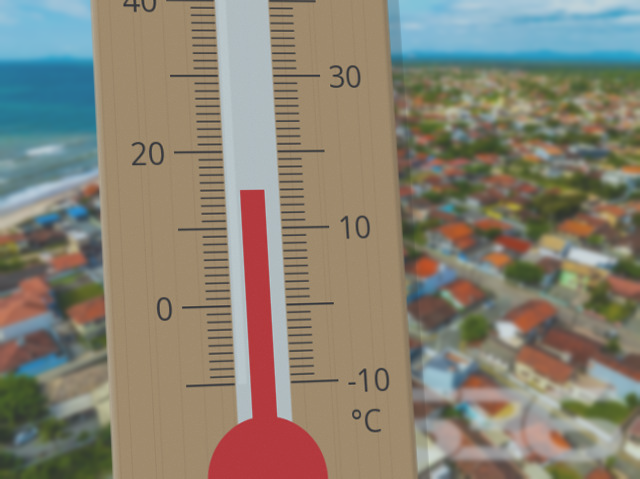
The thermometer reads **15** °C
